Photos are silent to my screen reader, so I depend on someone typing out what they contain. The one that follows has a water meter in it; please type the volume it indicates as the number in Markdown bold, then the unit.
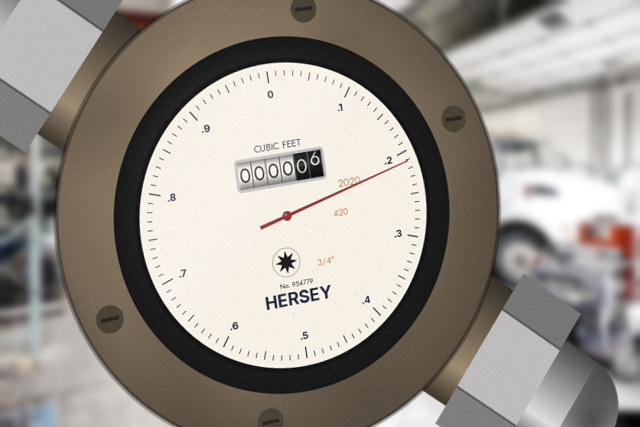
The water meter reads **6.21** ft³
